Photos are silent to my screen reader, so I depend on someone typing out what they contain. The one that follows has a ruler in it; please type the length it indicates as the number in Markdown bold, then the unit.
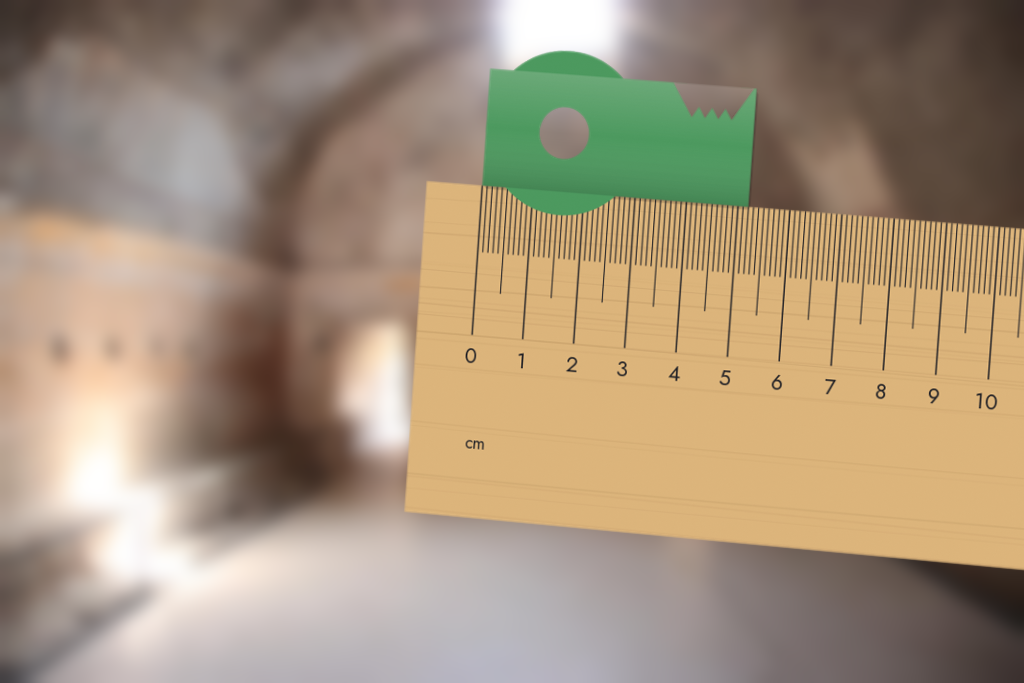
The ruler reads **5.2** cm
